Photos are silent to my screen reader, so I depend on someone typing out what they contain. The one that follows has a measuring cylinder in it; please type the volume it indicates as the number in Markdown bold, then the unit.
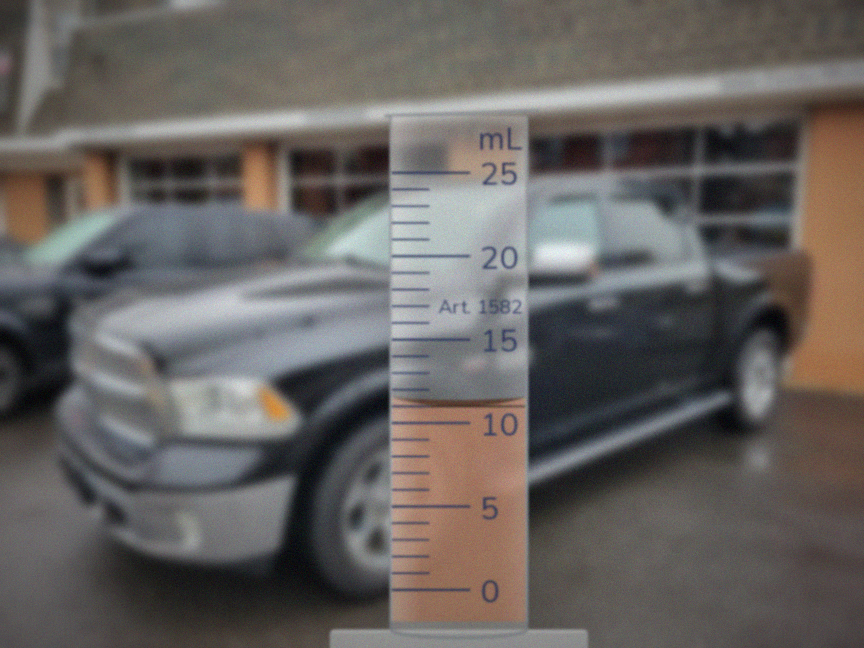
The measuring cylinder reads **11** mL
